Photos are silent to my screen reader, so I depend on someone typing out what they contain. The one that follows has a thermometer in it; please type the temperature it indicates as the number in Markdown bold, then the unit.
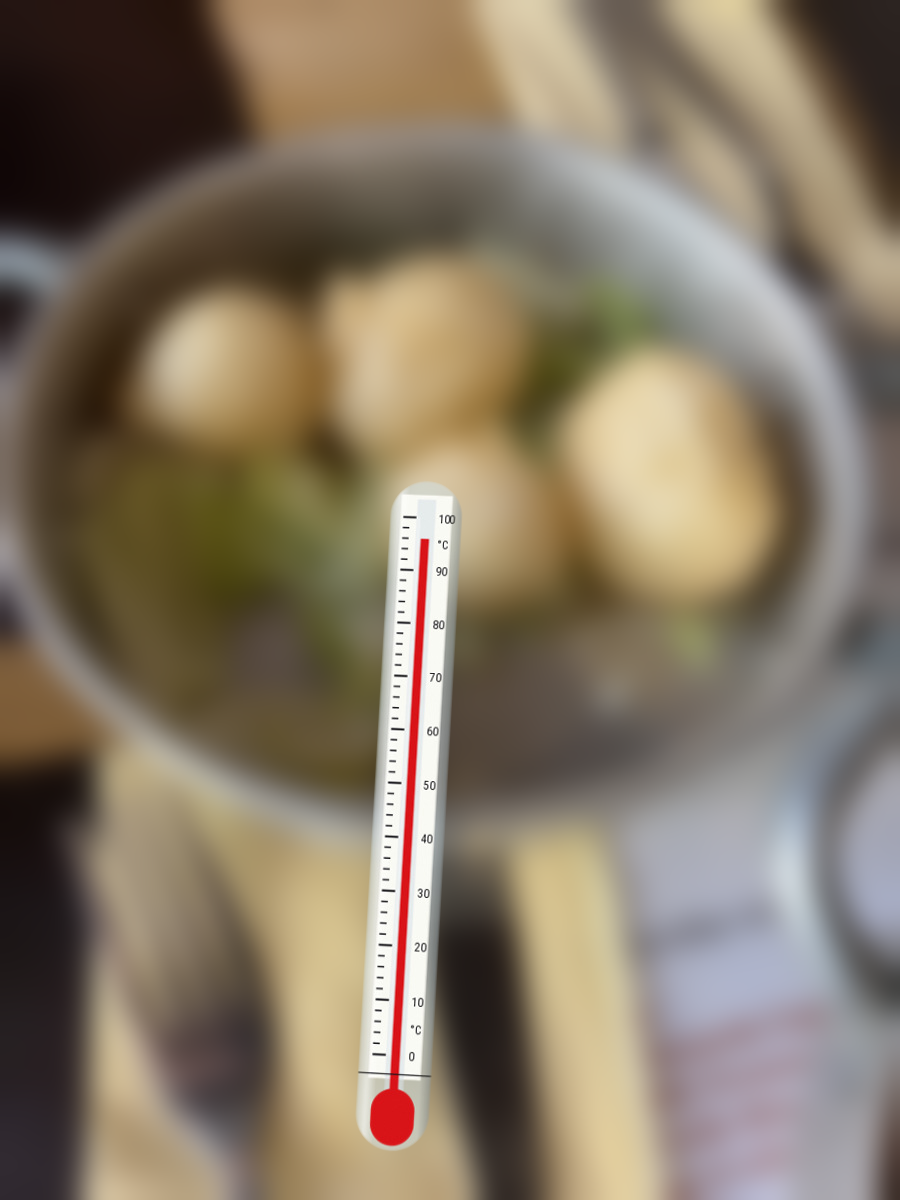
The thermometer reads **96** °C
